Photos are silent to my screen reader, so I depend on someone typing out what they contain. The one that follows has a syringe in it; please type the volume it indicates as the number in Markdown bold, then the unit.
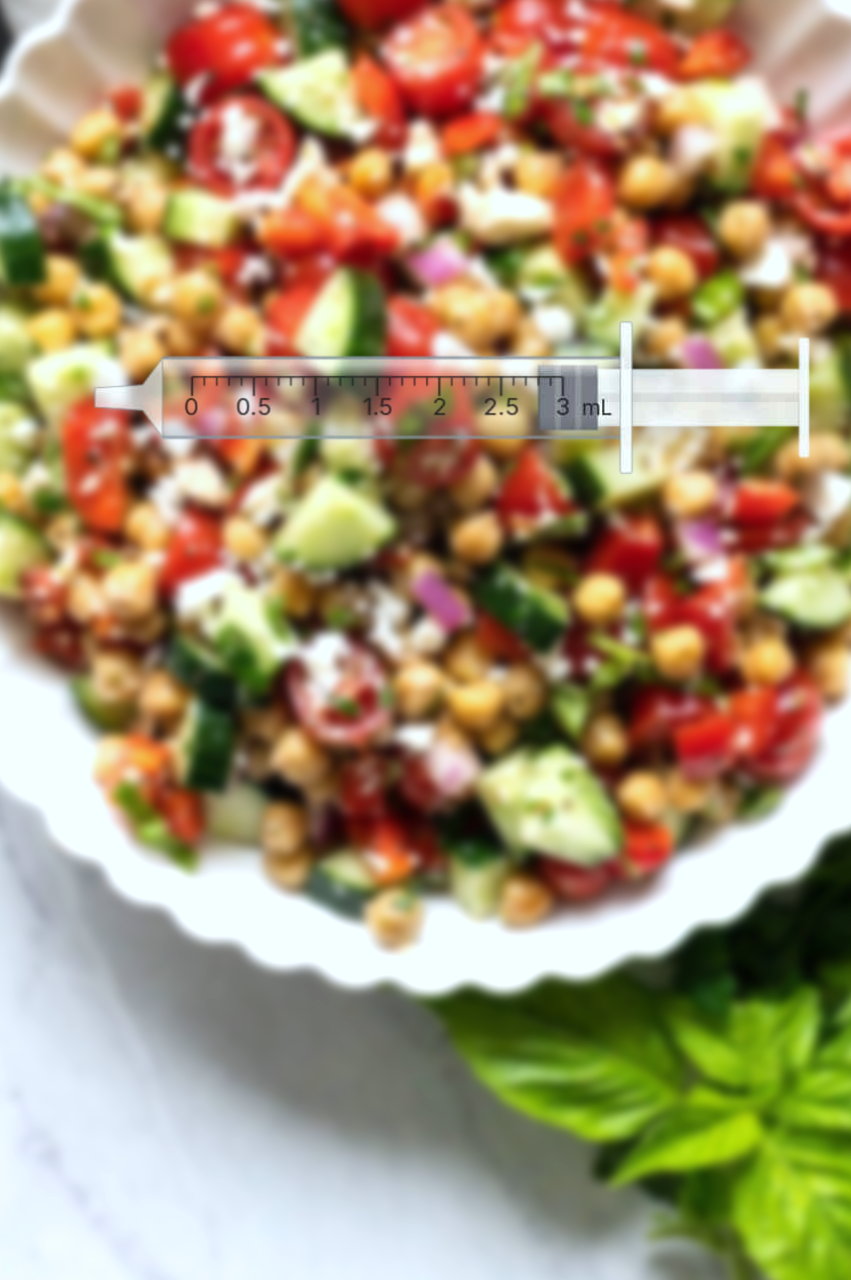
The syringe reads **2.8** mL
